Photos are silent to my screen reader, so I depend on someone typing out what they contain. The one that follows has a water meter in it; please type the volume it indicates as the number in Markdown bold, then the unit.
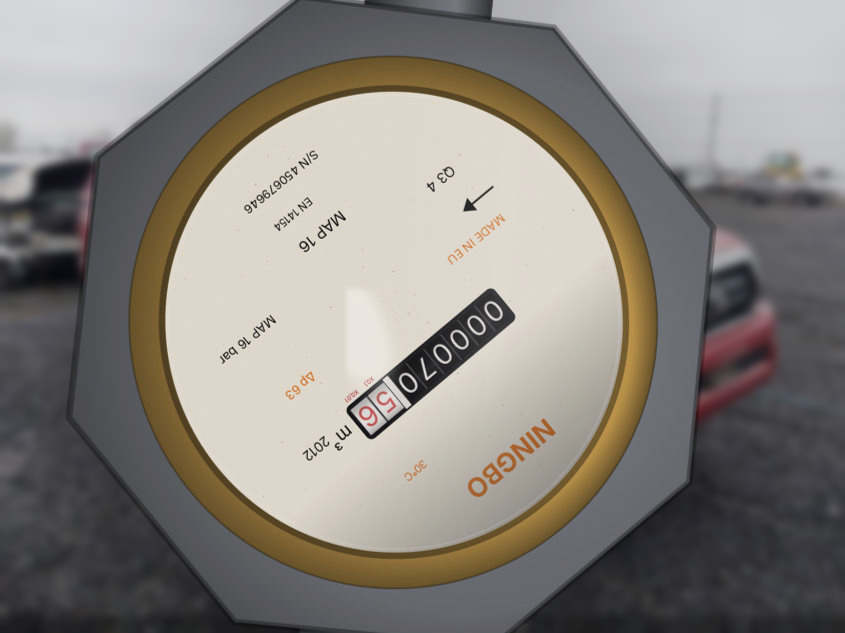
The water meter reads **70.56** m³
